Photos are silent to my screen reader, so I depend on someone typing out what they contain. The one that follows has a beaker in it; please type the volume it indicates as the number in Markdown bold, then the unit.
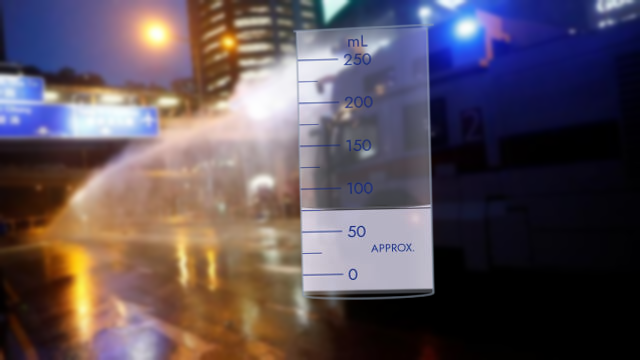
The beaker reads **75** mL
